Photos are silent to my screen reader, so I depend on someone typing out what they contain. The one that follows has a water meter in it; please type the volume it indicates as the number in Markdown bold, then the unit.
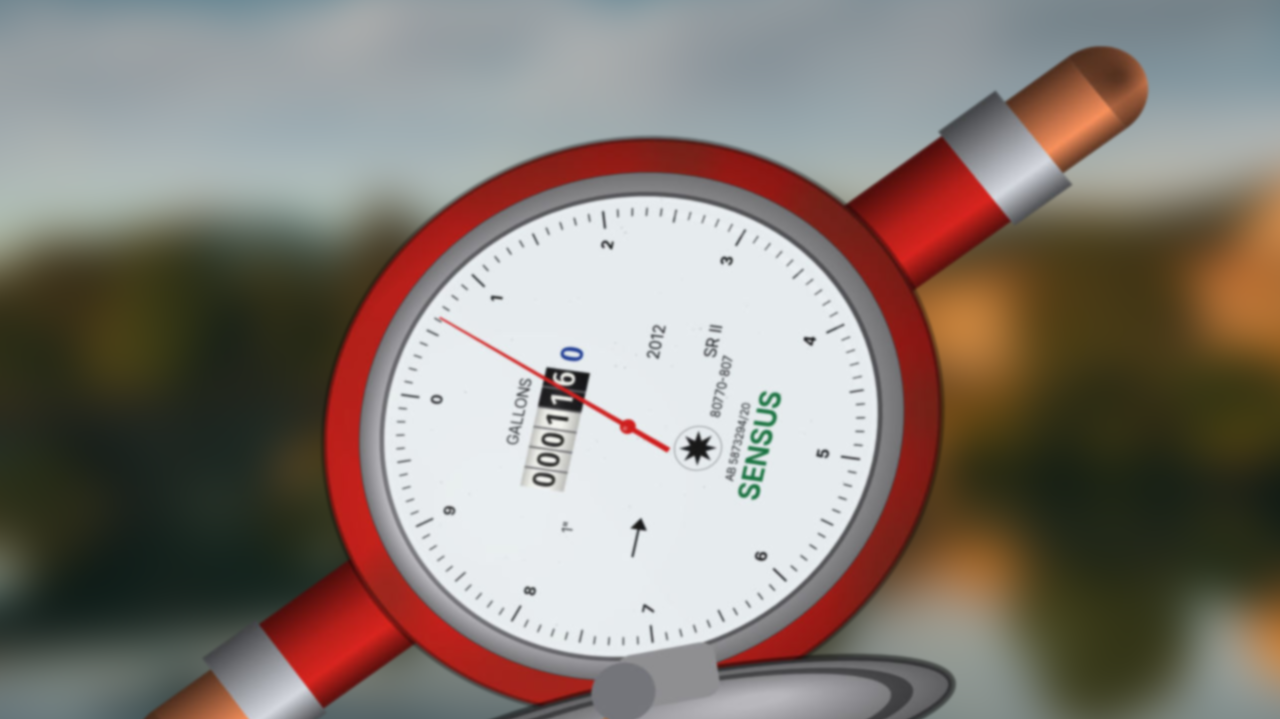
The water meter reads **1160.6** gal
